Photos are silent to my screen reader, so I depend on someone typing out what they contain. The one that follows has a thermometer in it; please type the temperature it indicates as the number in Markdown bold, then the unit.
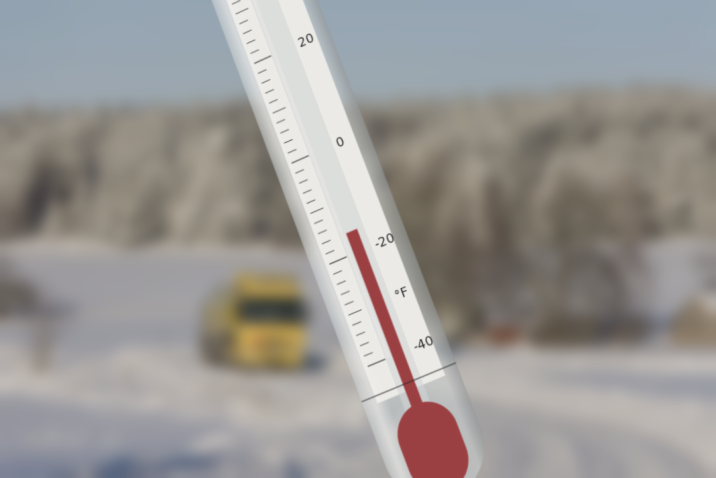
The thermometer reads **-16** °F
